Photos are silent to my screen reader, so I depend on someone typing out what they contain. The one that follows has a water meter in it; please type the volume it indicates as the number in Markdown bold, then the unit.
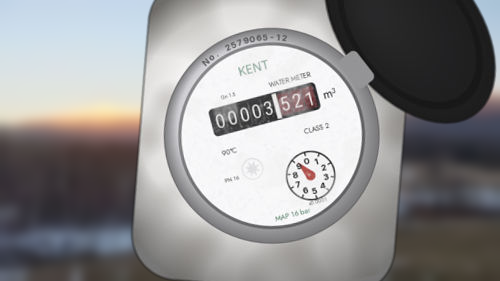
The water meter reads **3.5209** m³
